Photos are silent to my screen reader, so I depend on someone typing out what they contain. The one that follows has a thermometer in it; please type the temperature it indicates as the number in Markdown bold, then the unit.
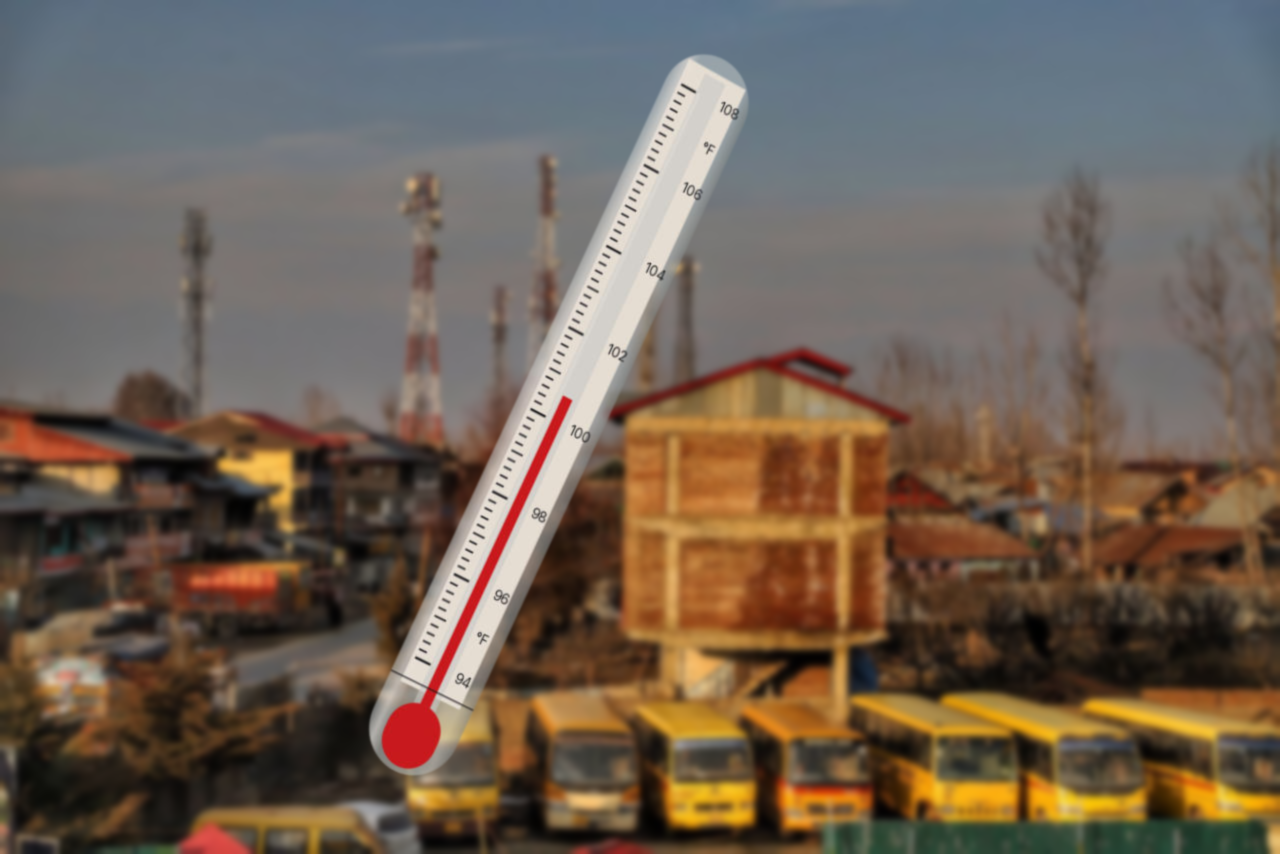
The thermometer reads **100.6** °F
